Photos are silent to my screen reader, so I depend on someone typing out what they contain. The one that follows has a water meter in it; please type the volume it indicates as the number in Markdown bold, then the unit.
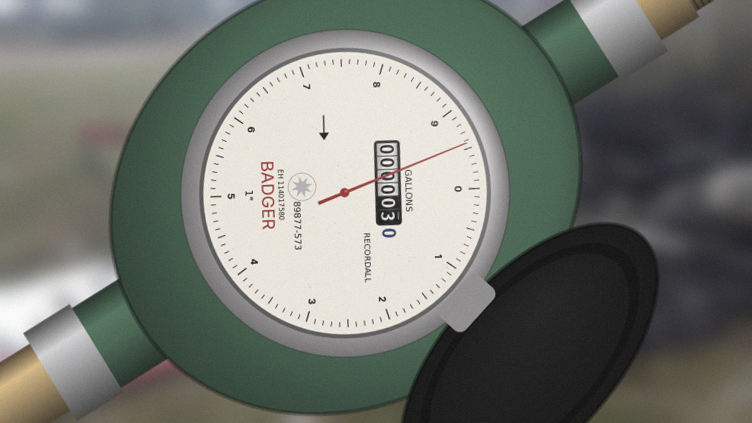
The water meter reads **29.4** gal
